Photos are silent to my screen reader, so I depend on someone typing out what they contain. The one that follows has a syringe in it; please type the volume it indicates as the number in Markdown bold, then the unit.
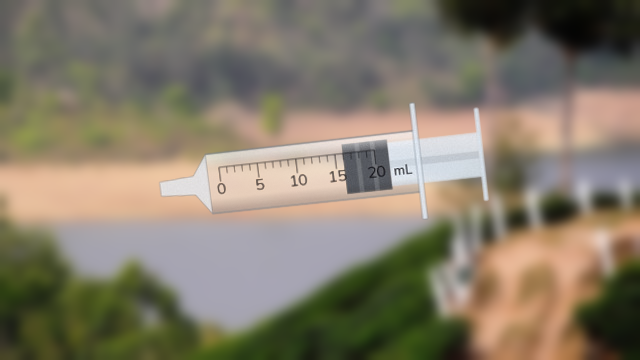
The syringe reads **16** mL
